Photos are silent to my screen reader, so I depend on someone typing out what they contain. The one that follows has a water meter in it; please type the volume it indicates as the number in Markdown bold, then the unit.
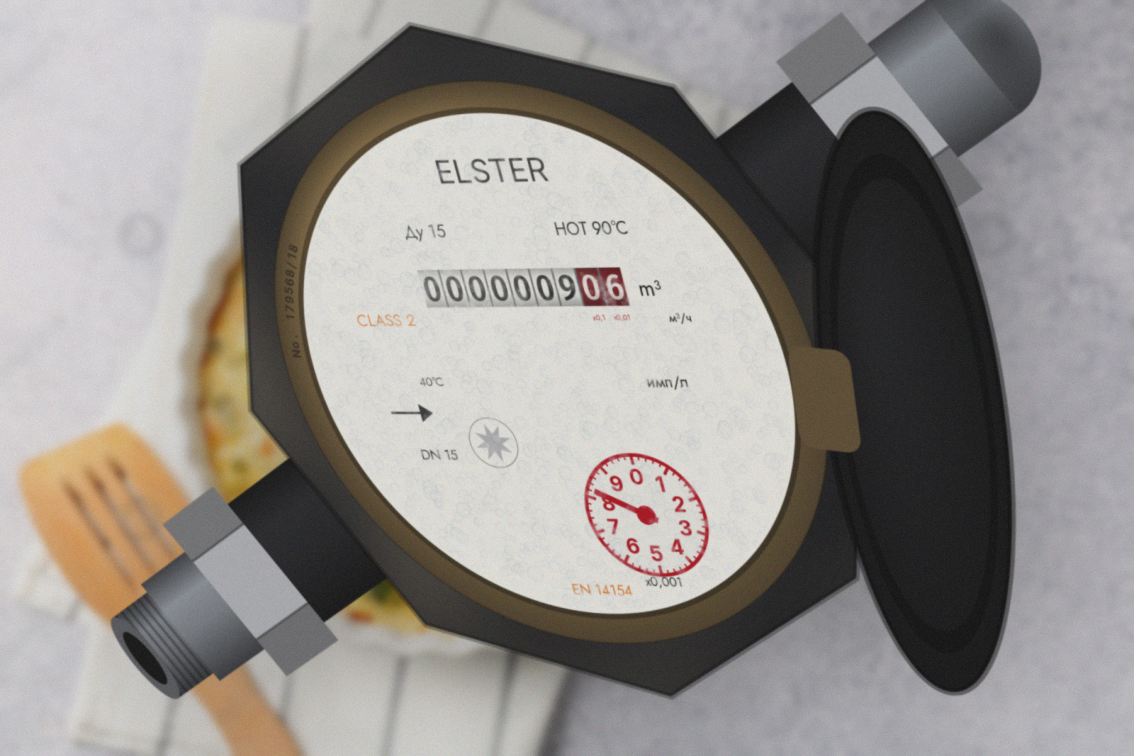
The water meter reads **9.068** m³
